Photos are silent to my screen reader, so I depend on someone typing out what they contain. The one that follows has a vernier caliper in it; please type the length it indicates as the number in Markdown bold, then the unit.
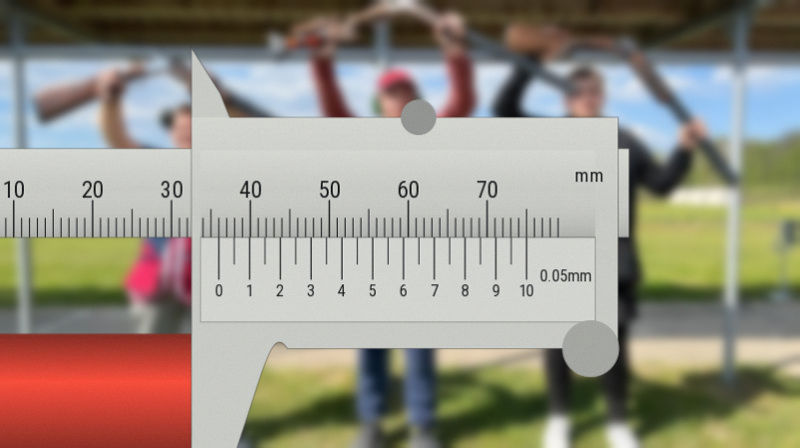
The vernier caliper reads **36.0** mm
